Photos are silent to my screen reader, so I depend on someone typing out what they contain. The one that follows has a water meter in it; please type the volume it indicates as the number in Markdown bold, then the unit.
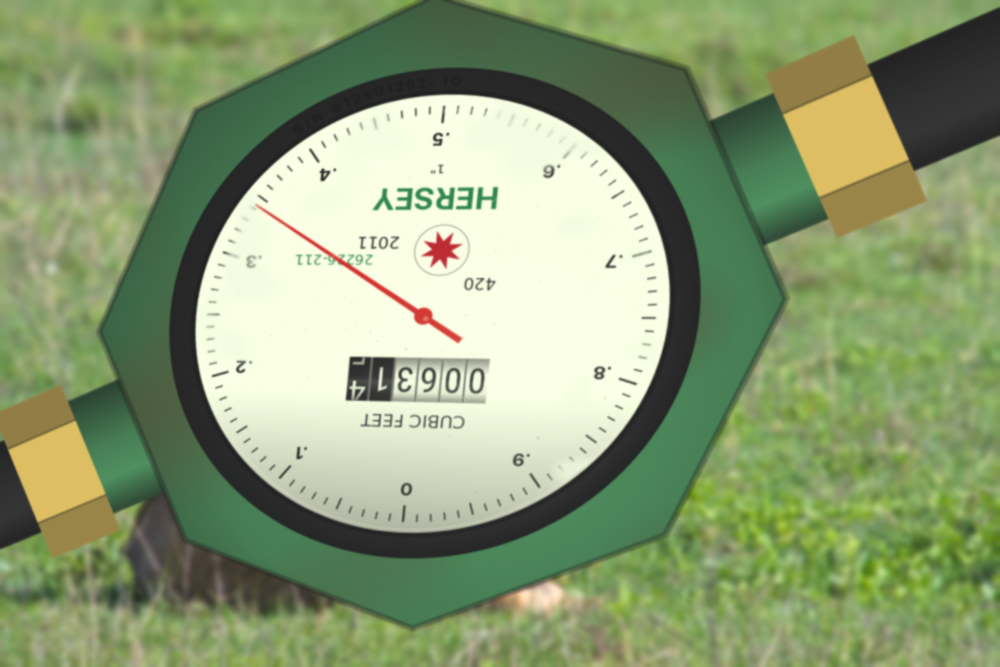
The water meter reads **6314.34** ft³
